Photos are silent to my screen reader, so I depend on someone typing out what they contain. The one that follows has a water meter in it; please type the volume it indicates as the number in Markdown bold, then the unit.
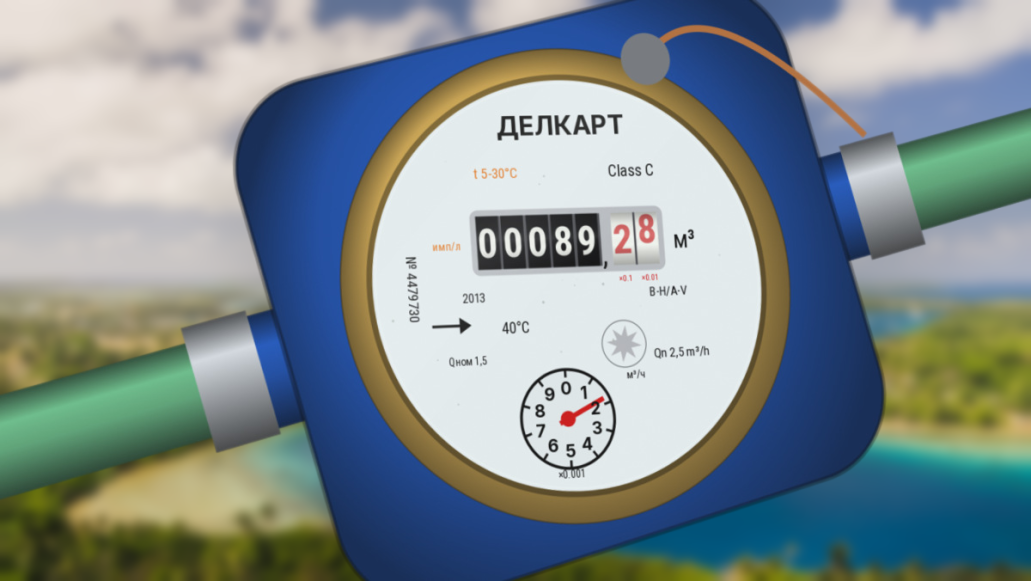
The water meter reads **89.281** m³
